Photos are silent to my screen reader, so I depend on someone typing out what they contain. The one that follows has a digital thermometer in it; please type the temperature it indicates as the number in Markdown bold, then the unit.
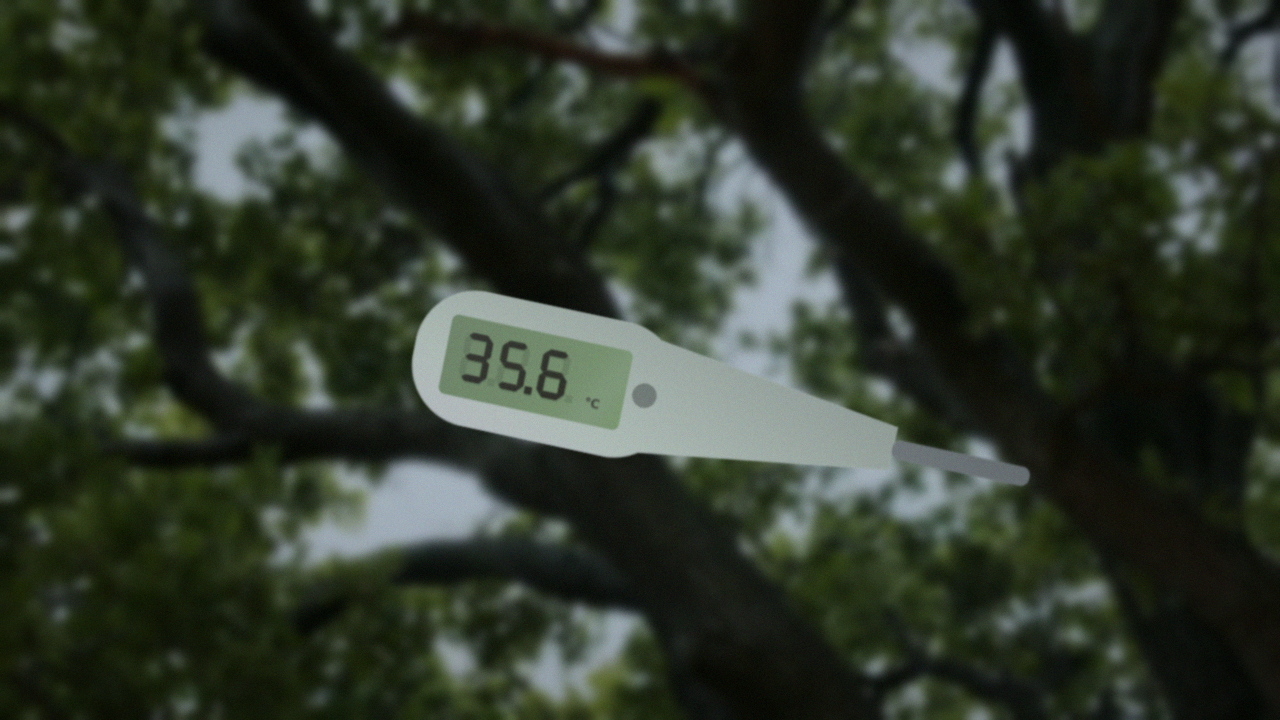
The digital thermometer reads **35.6** °C
